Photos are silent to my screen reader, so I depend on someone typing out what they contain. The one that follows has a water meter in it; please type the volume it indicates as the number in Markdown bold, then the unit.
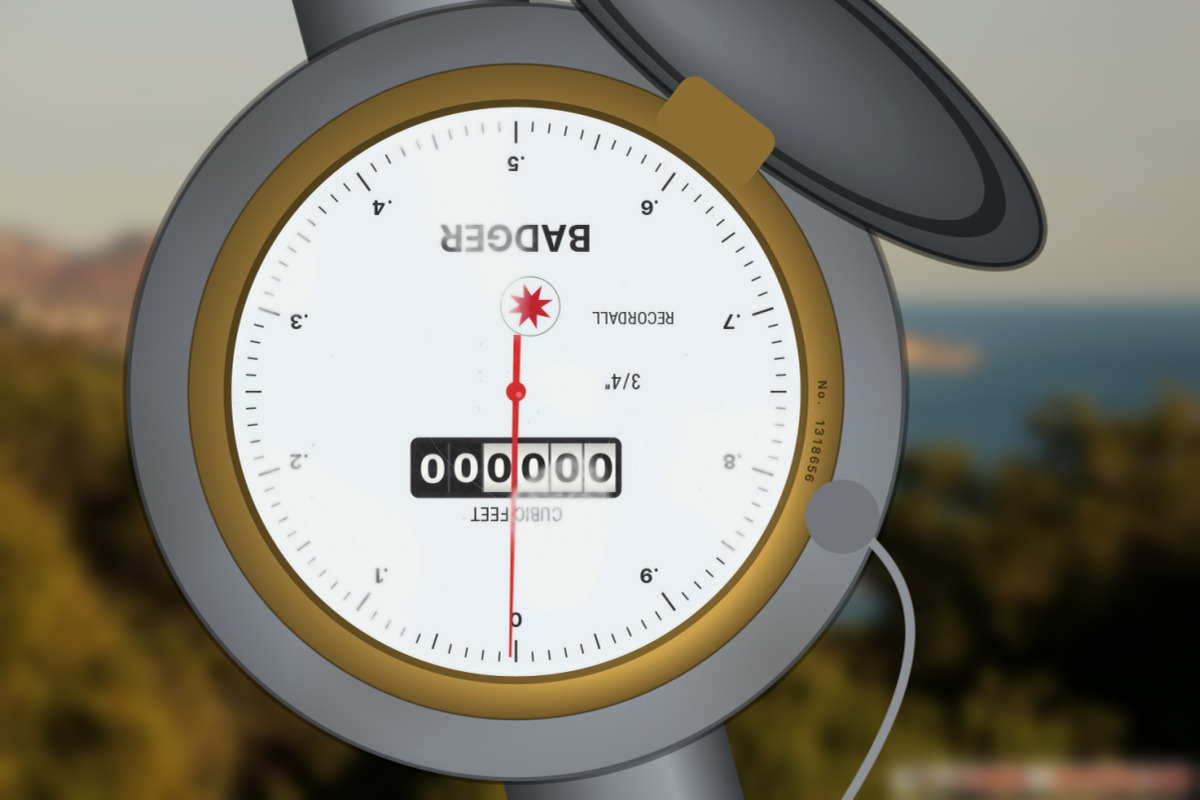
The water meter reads **0.00** ft³
